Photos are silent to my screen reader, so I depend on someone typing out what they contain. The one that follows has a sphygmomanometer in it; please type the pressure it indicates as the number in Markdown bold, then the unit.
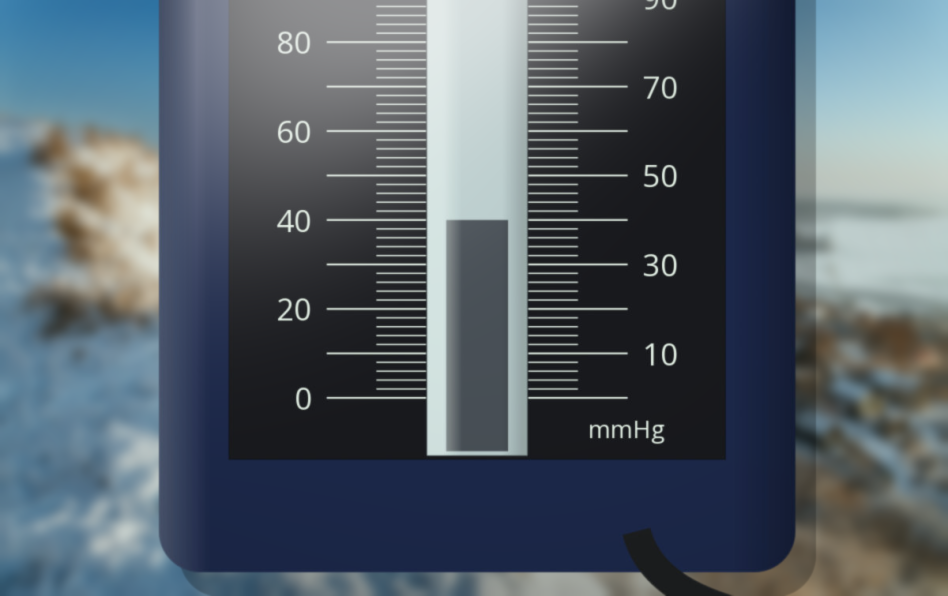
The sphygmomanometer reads **40** mmHg
